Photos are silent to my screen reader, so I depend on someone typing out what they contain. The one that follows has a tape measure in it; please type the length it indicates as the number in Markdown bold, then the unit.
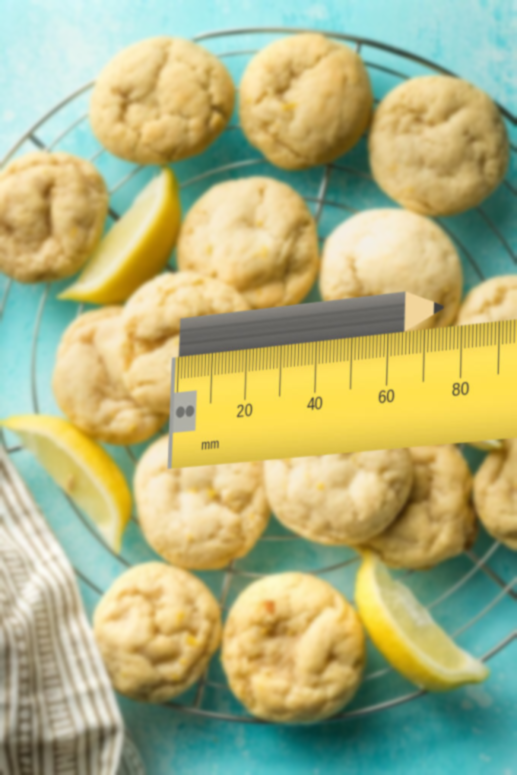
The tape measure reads **75** mm
